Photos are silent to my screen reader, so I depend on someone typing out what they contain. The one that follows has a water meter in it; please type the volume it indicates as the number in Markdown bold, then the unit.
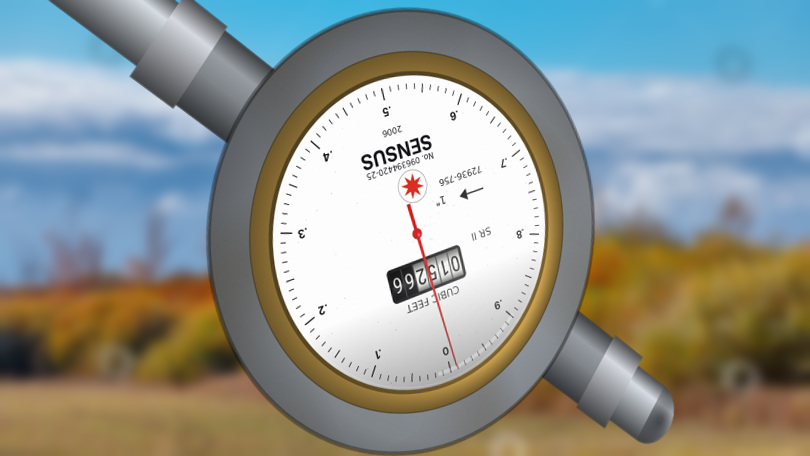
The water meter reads **15265.99** ft³
